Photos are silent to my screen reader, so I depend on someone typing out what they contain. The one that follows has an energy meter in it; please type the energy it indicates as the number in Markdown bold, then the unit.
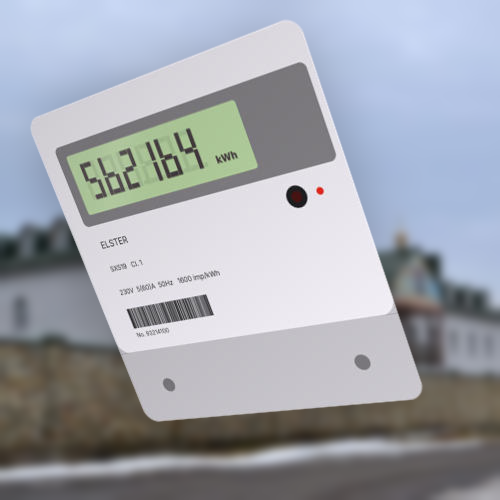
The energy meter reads **562164** kWh
